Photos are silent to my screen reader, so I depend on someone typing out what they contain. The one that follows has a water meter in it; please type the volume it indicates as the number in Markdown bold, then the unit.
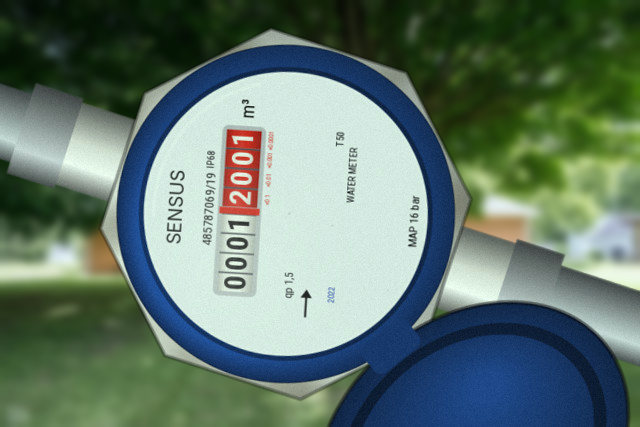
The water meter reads **1.2001** m³
